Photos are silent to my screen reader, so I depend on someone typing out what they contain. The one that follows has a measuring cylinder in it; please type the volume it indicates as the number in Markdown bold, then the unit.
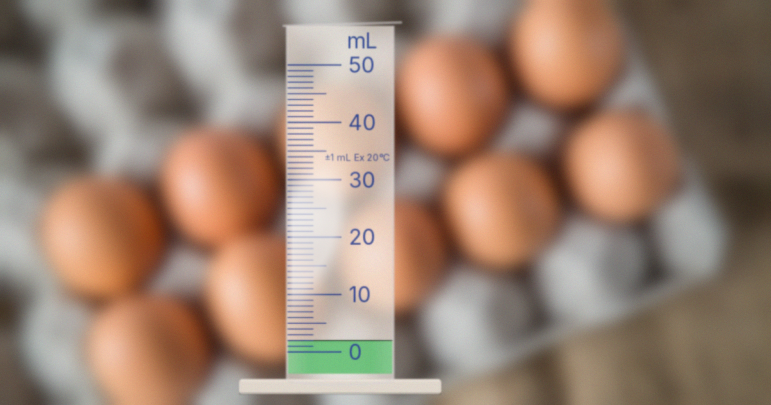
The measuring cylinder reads **2** mL
